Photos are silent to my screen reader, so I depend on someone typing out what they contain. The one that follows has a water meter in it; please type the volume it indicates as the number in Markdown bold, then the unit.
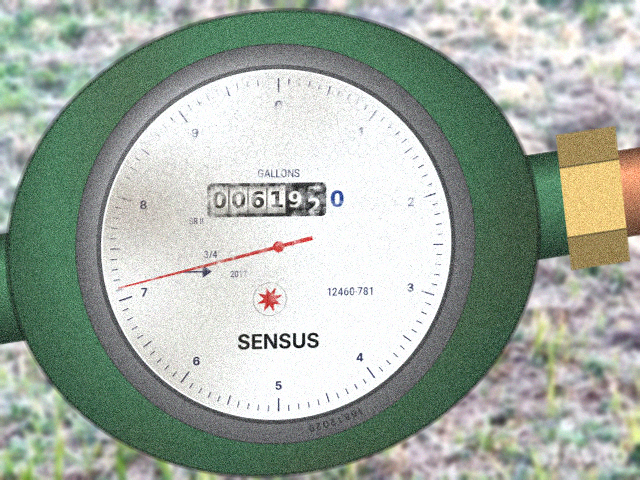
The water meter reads **61917.1** gal
